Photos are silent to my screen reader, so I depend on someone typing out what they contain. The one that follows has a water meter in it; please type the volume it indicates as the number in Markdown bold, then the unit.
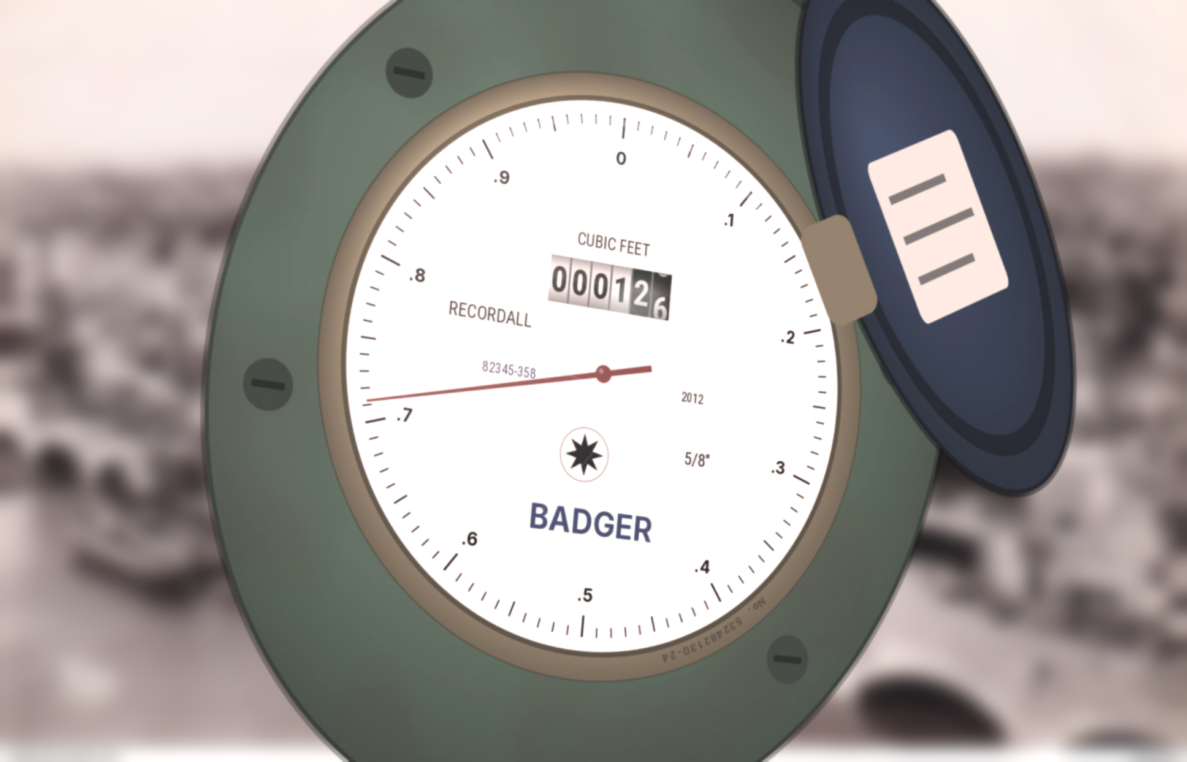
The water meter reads **125.71** ft³
